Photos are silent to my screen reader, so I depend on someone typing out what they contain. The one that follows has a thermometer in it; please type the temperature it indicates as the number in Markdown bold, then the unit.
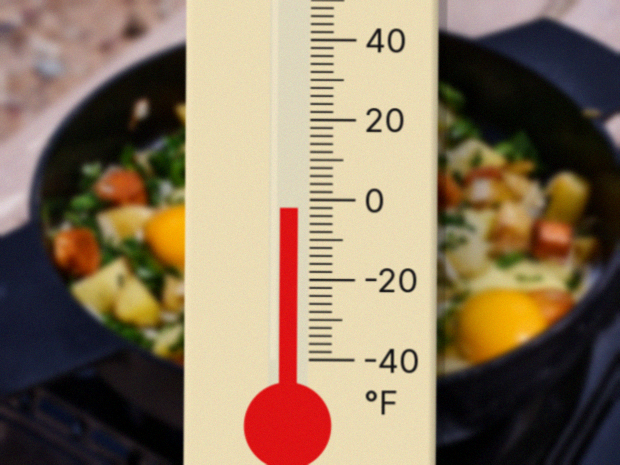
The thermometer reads **-2** °F
